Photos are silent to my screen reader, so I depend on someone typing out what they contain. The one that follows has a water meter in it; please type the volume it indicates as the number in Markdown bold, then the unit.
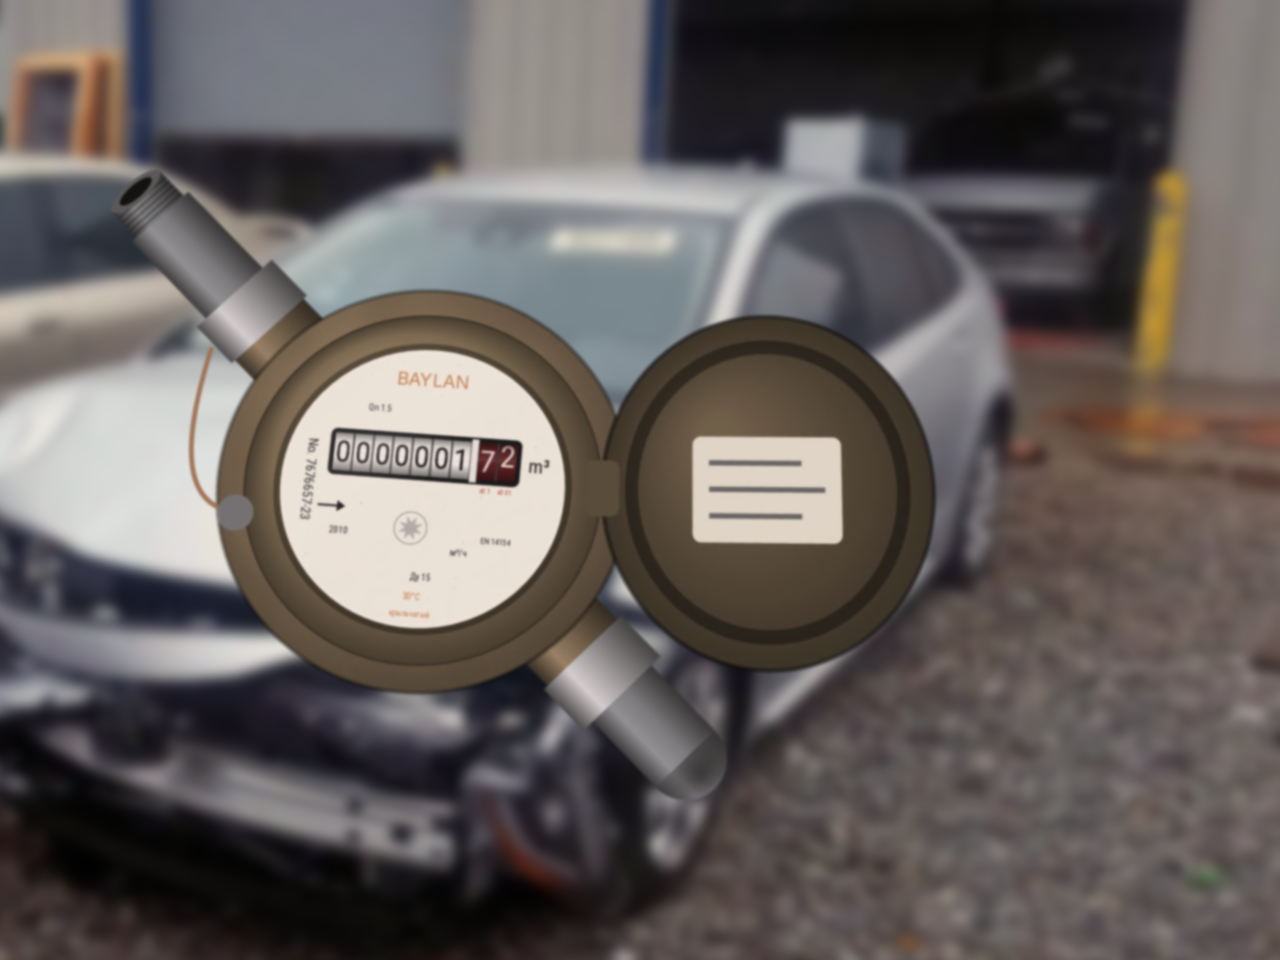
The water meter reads **1.72** m³
